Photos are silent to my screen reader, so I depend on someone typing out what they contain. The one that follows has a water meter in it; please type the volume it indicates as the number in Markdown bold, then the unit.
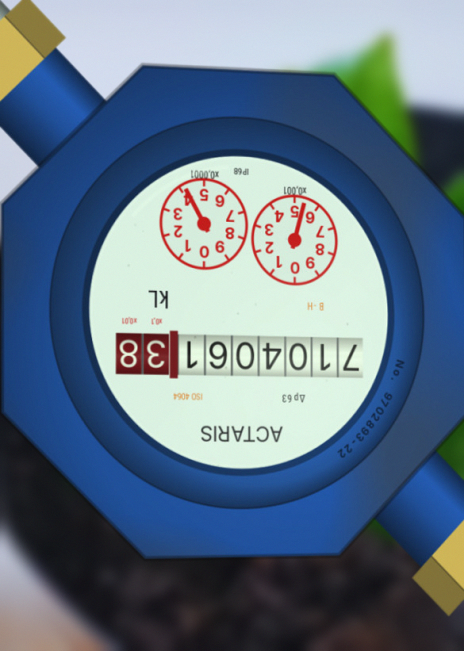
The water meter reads **7104061.3854** kL
